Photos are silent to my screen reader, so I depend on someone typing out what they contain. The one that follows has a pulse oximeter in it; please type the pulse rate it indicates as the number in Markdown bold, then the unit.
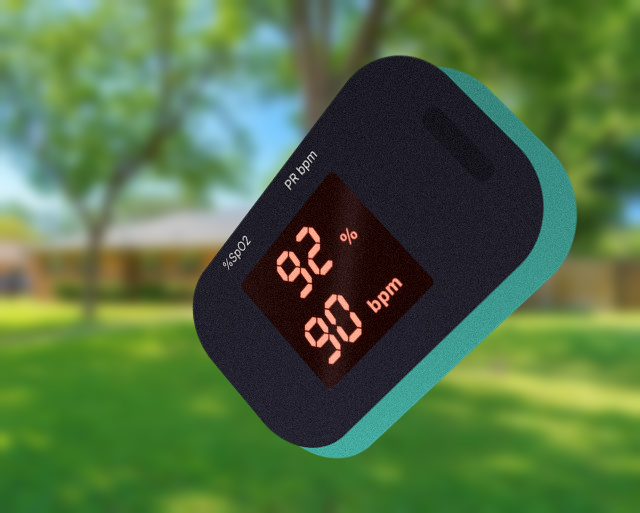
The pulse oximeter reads **90** bpm
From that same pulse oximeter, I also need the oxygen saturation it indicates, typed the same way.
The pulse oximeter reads **92** %
